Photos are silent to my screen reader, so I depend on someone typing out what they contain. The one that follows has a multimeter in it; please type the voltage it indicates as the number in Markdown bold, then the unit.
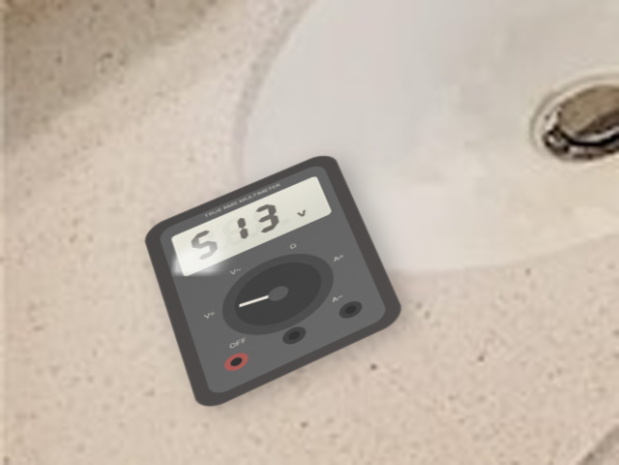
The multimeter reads **513** V
